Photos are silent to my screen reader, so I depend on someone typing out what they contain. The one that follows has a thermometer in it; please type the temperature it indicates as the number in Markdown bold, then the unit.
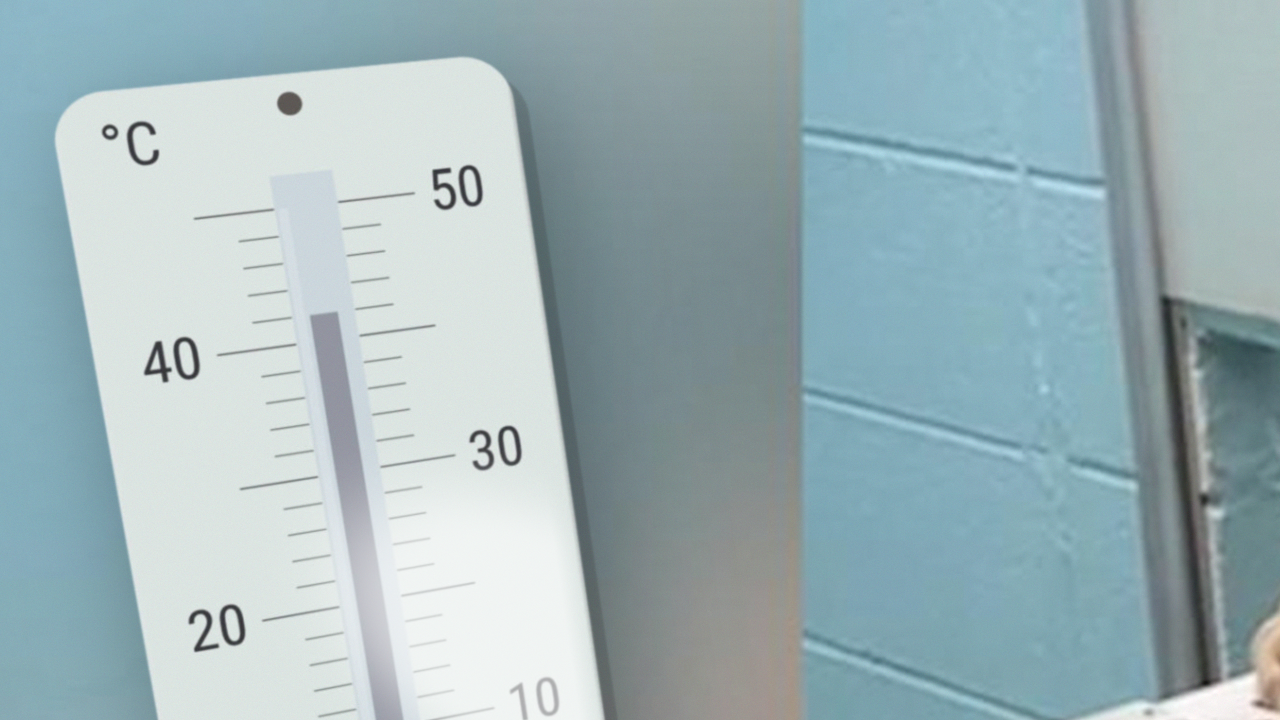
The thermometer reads **42** °C
